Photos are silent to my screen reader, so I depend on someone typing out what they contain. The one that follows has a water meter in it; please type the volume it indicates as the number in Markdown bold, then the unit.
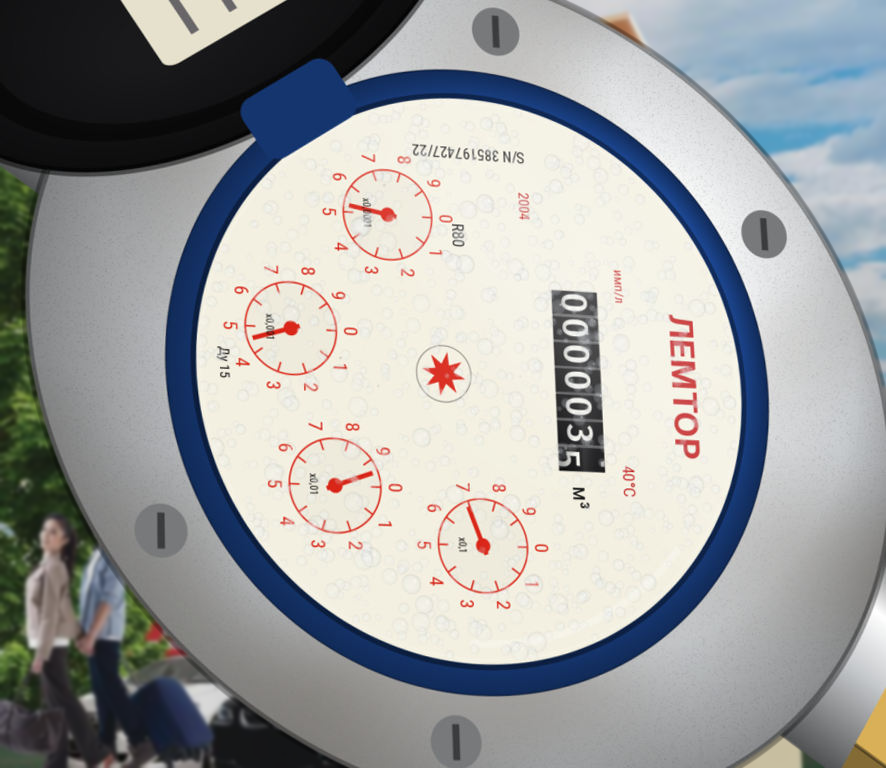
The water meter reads **34.6945** m³
